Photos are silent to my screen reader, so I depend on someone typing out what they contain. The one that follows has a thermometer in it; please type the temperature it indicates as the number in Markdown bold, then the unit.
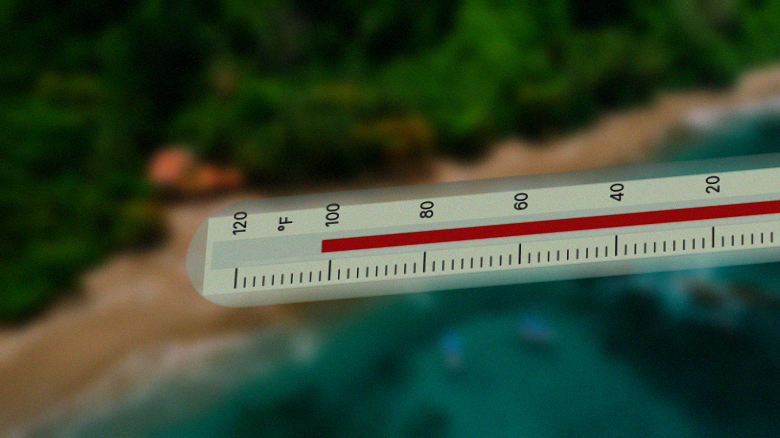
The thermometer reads **102** °F
